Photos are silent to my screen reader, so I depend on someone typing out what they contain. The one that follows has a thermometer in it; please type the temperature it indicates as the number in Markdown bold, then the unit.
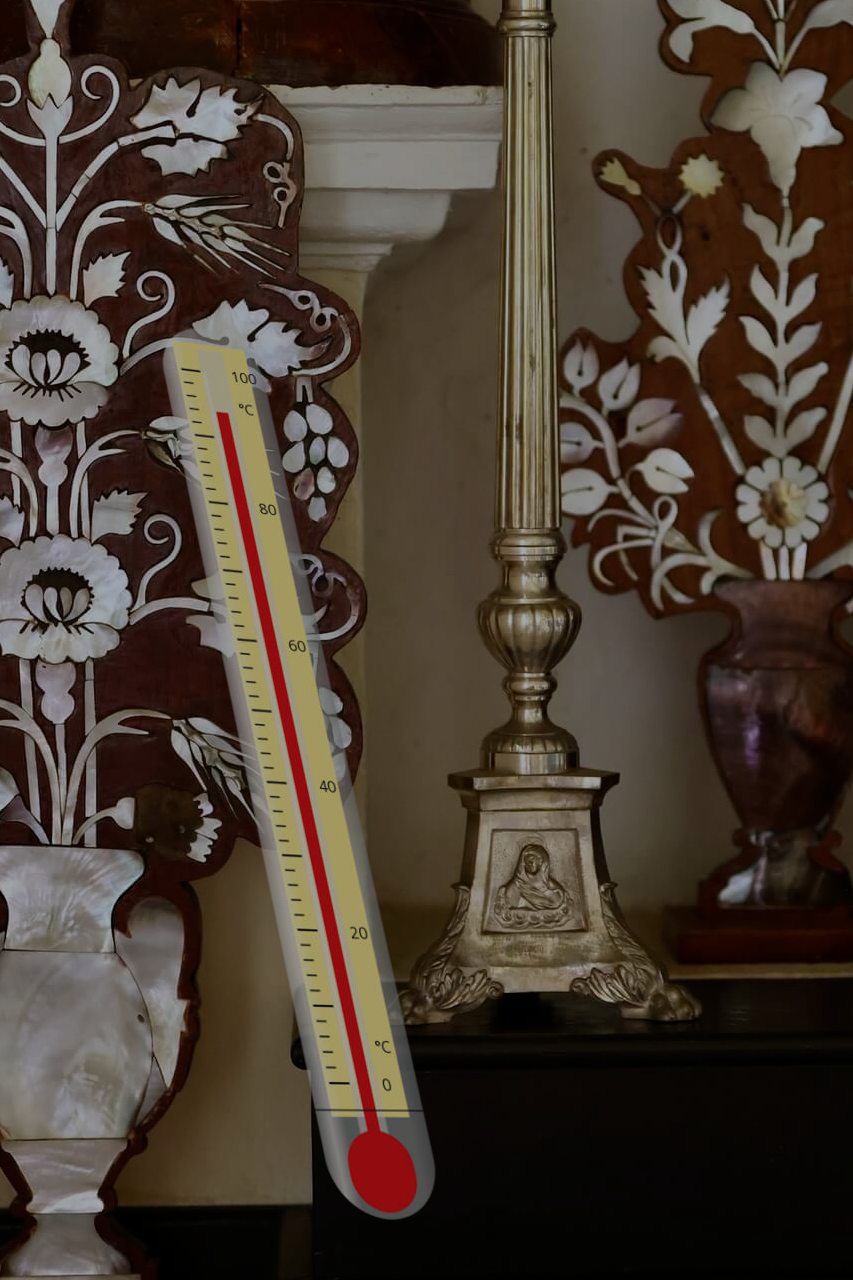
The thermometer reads **94** °C
